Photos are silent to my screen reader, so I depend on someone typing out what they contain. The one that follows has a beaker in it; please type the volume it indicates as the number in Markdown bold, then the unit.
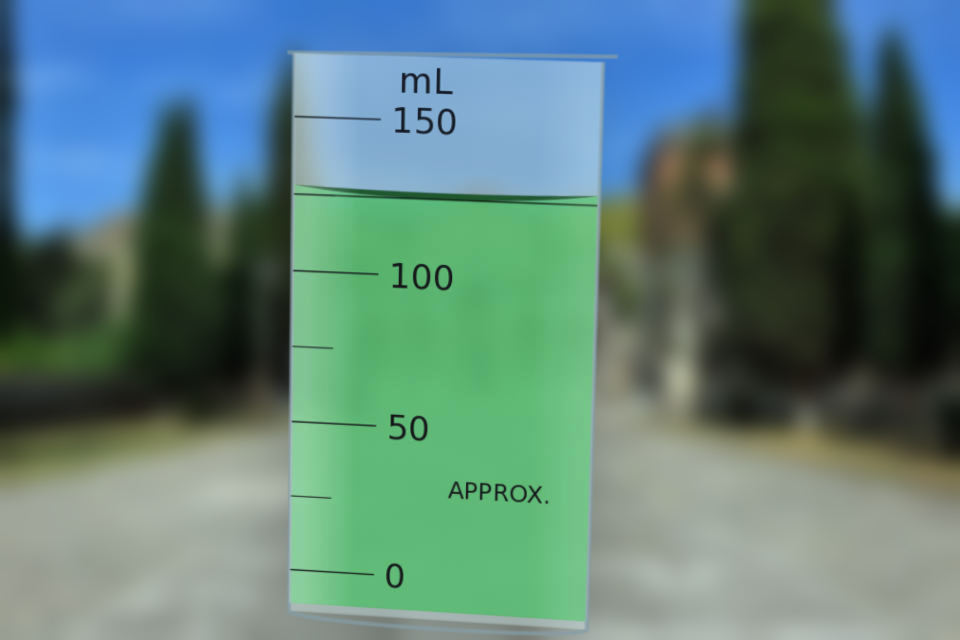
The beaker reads **125** mL
